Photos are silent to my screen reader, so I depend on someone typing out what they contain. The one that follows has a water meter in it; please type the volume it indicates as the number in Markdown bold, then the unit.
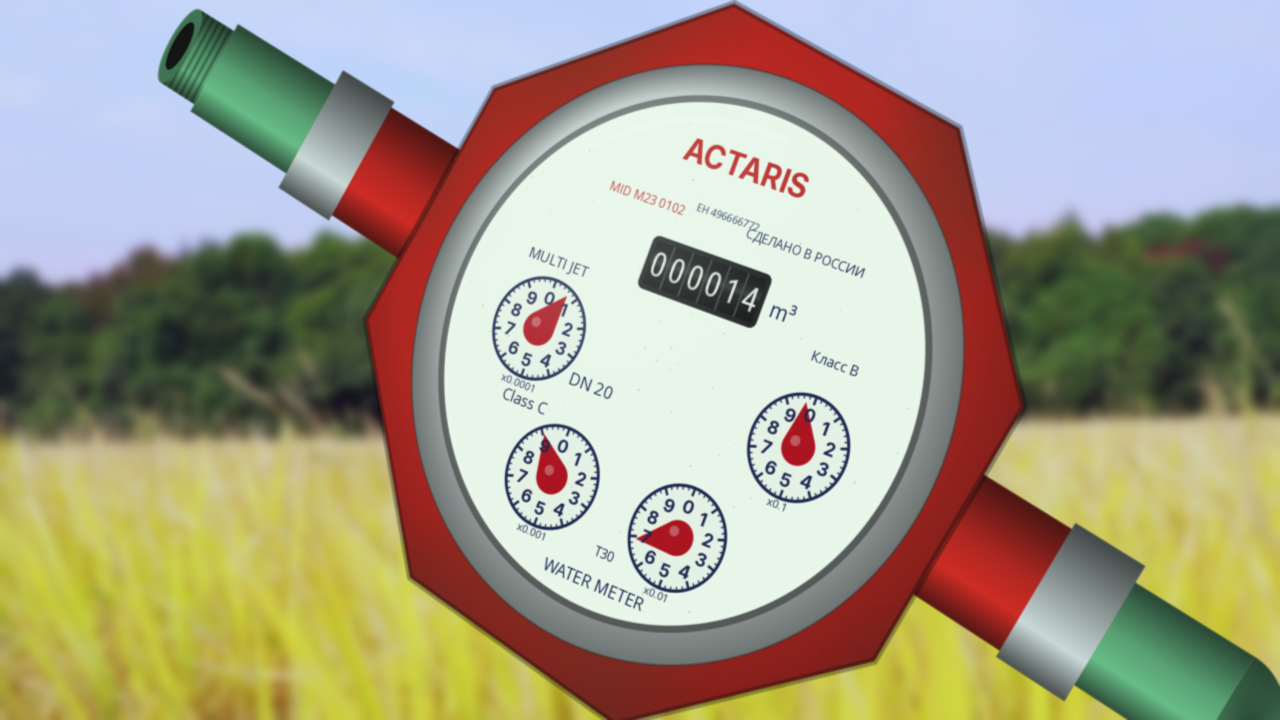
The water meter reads **13.9690** m³
